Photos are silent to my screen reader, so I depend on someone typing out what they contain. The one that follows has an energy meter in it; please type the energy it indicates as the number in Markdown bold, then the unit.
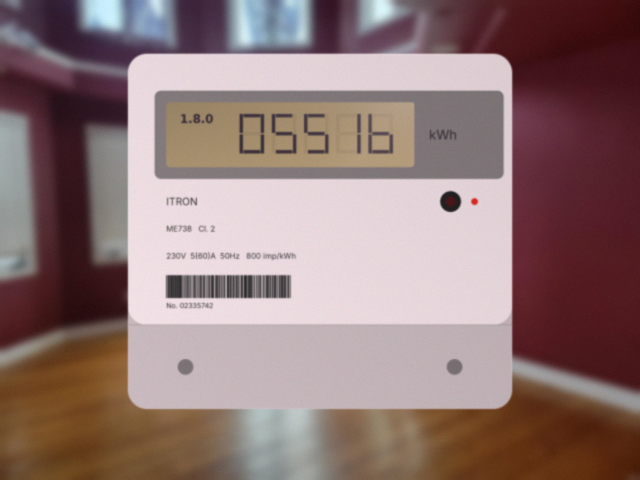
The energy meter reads **5516** kWh
